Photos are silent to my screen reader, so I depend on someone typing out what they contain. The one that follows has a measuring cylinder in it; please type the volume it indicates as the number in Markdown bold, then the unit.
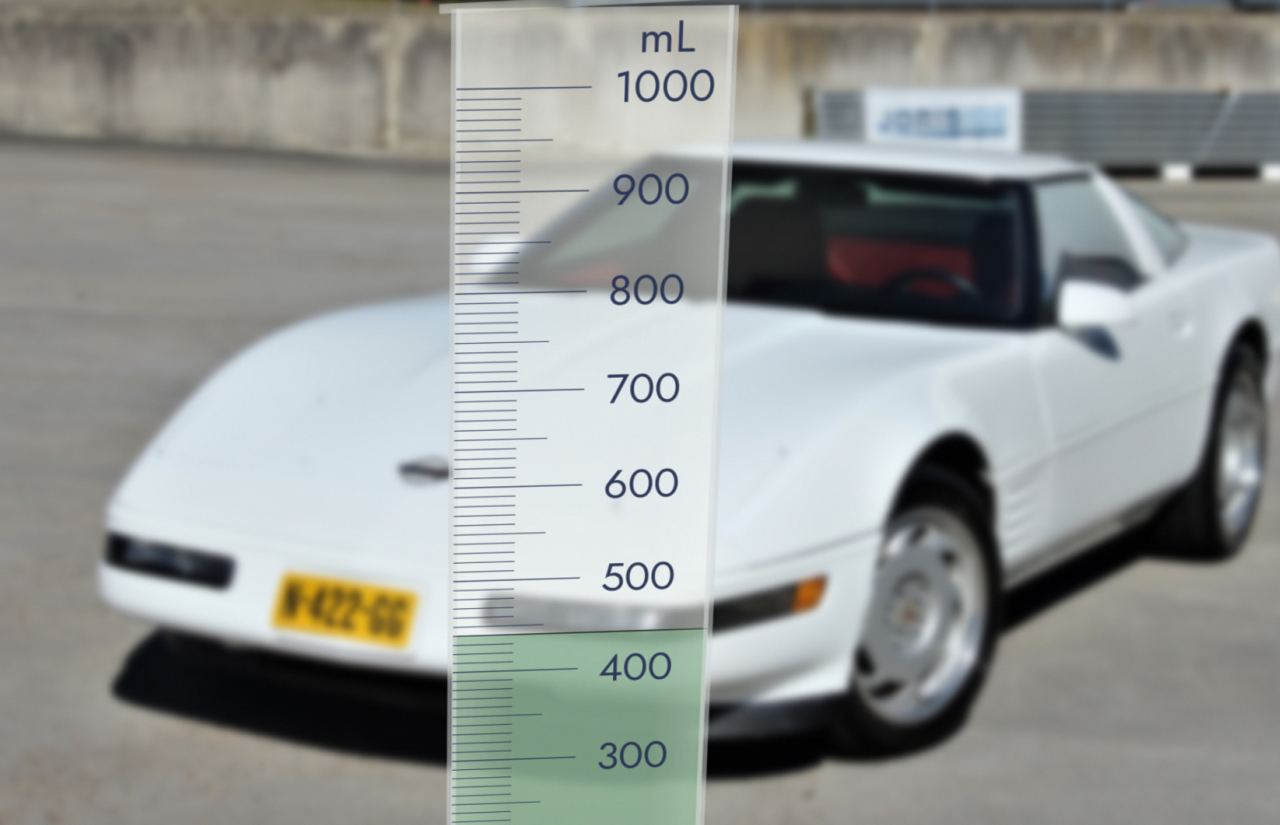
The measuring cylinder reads **440** mL
